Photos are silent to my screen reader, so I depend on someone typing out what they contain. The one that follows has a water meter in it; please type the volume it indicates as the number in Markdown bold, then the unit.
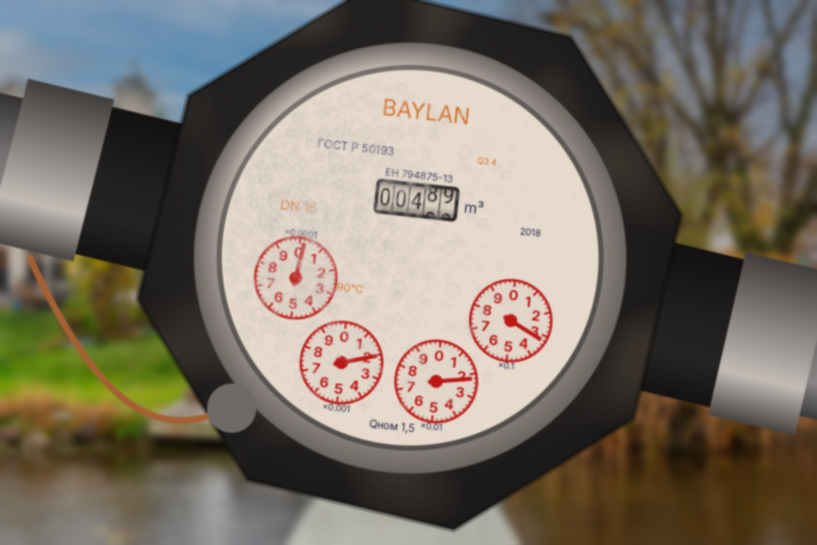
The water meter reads **489.3220** m³
